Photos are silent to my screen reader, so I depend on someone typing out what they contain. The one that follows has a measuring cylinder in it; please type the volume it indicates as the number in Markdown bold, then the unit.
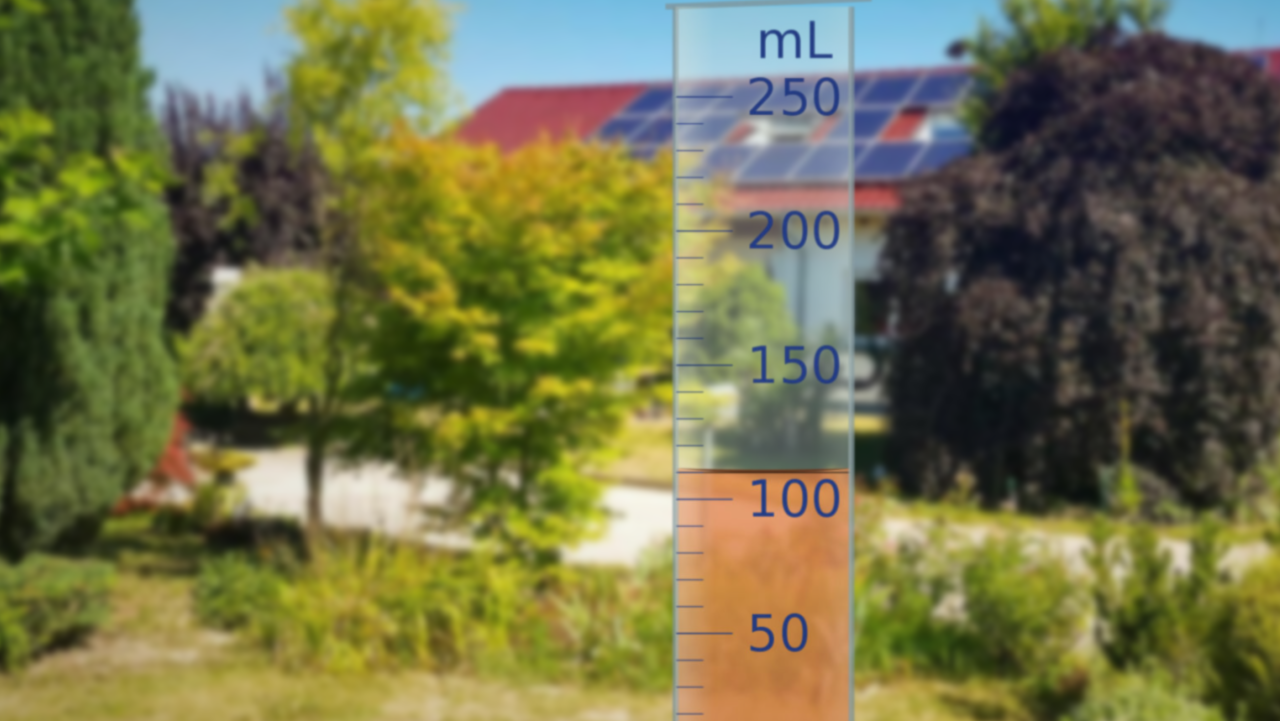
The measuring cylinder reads **110** mL
